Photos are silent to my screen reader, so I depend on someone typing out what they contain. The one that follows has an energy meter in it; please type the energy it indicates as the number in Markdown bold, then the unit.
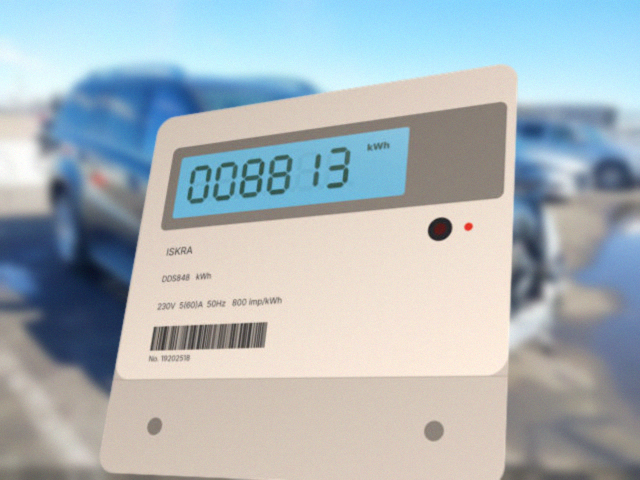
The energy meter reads **8813** kWh
